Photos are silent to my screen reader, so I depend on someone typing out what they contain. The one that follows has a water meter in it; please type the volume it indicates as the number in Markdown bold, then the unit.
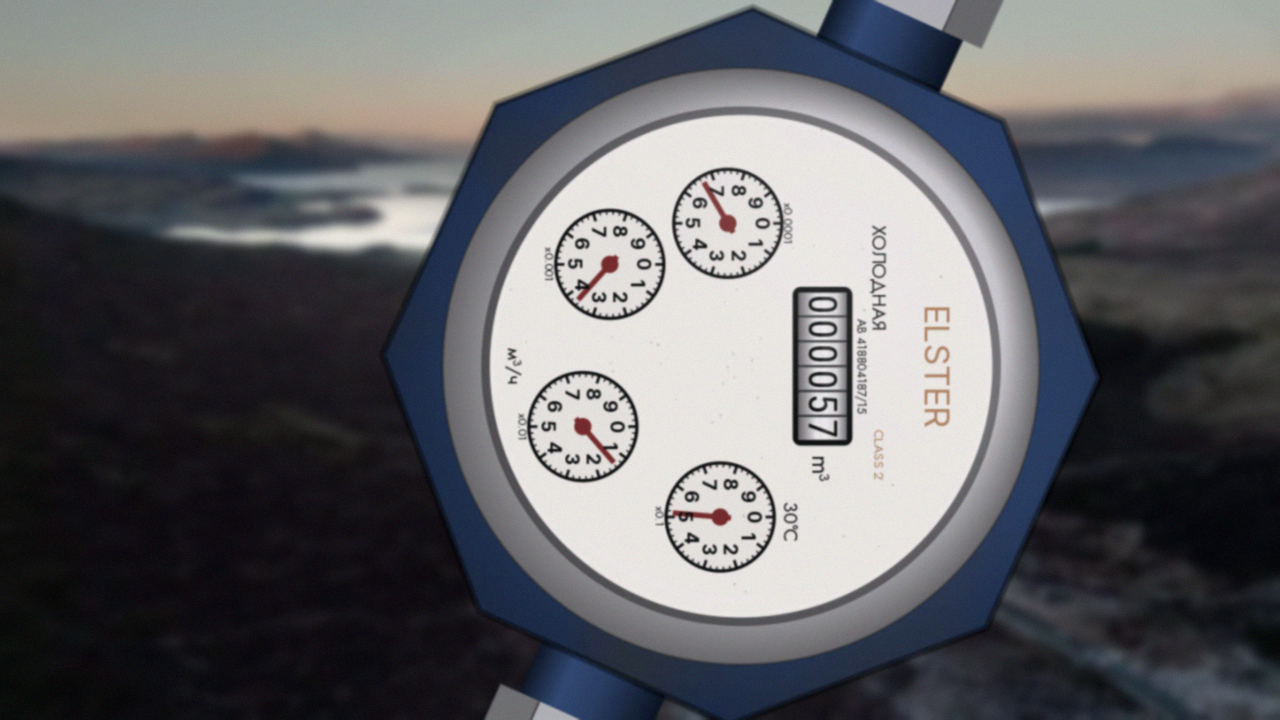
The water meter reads **57.5136** m³
